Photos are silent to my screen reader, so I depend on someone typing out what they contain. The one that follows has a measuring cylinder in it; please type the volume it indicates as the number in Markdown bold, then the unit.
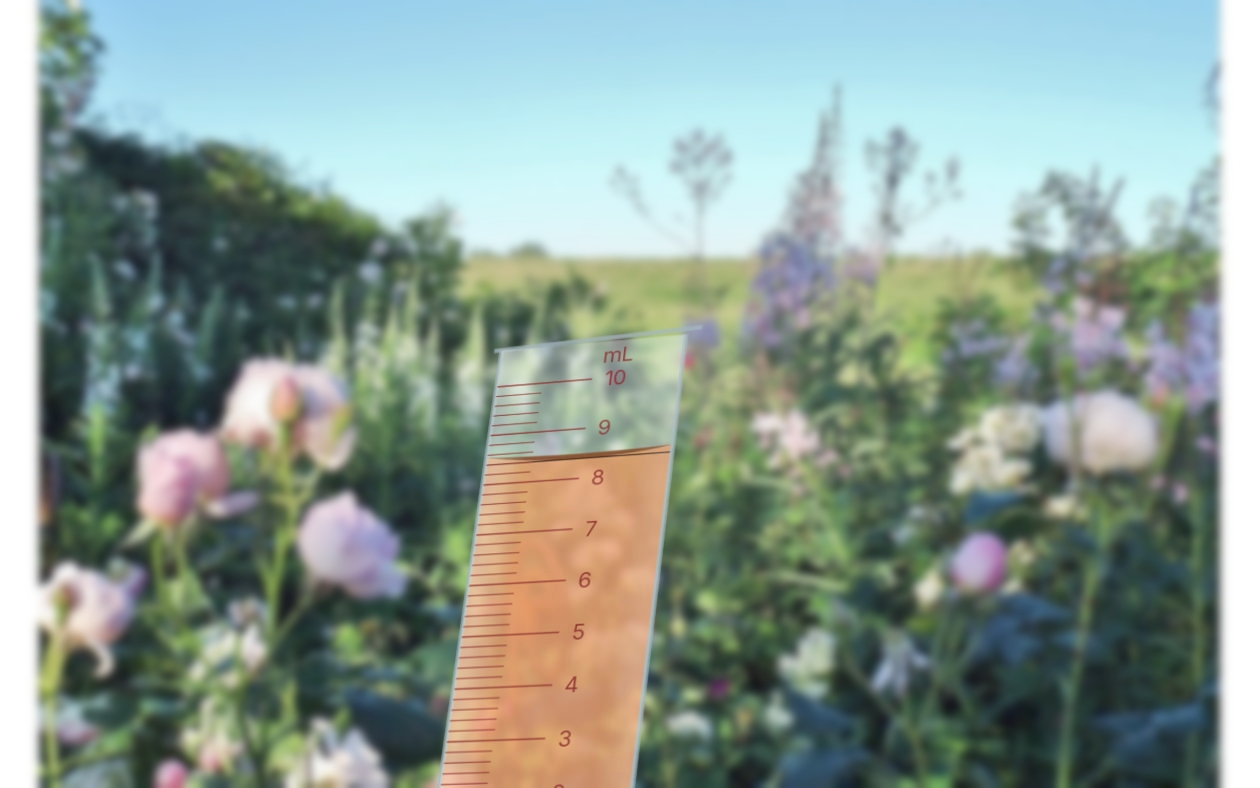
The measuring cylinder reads **8.4** mL
